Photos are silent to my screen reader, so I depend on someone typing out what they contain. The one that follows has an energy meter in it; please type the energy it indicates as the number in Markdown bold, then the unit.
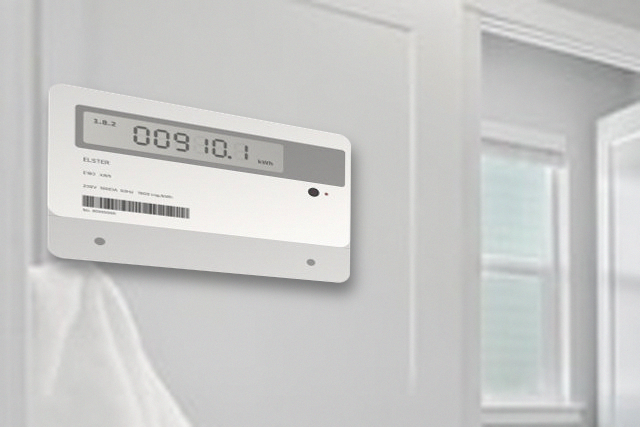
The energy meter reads **910.1** kWh
